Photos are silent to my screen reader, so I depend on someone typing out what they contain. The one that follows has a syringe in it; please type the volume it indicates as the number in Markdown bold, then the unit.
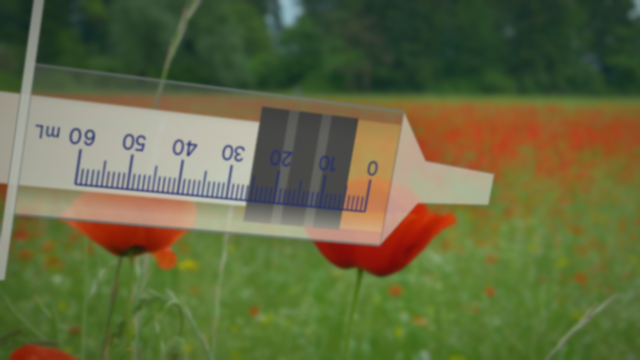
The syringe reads **5** mL
